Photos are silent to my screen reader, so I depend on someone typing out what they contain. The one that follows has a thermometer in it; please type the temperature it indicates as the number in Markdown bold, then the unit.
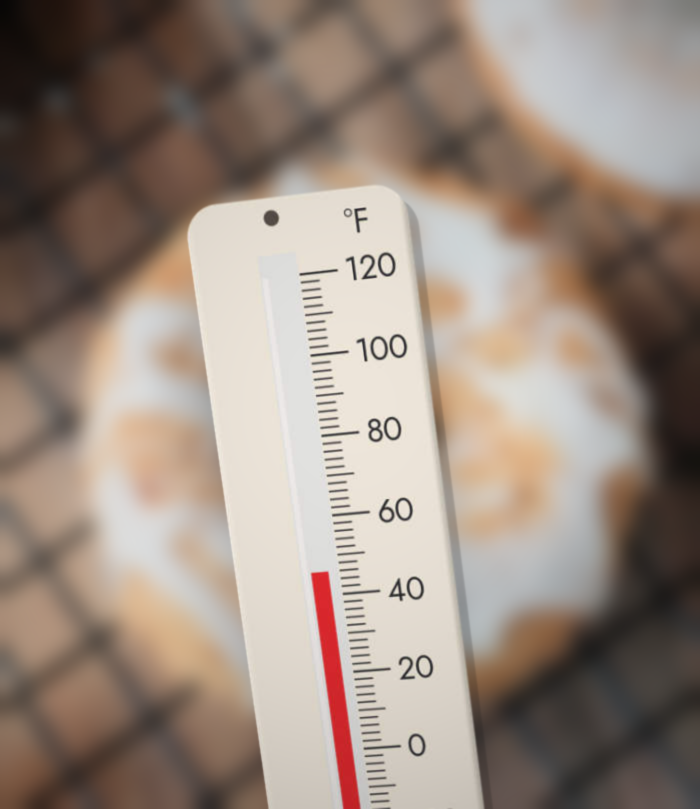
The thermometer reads **46** °F
